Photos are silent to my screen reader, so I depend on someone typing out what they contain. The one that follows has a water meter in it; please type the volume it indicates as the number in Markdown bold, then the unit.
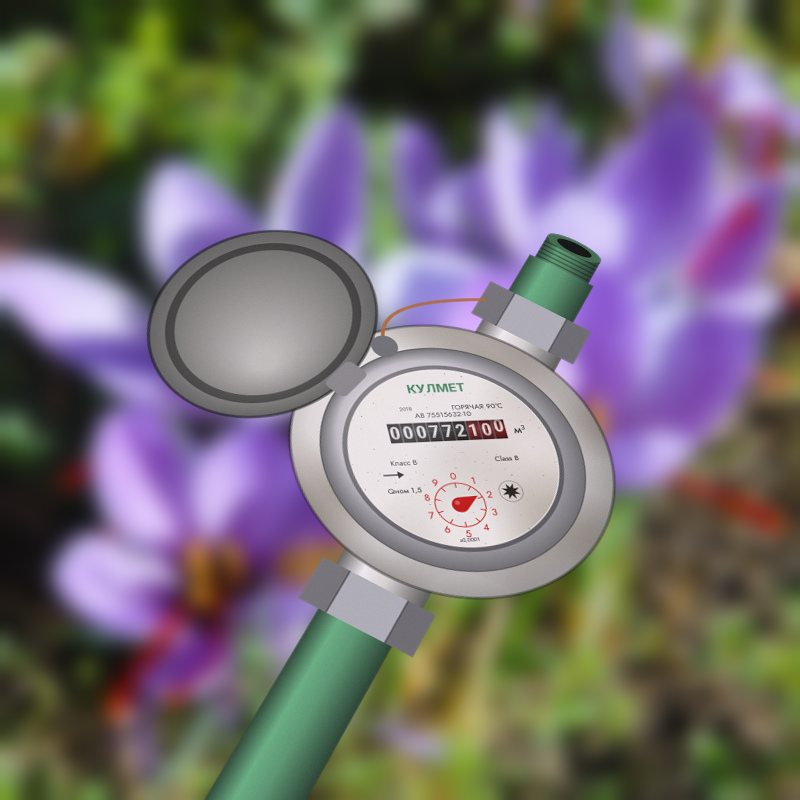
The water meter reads **772.1001** m³
